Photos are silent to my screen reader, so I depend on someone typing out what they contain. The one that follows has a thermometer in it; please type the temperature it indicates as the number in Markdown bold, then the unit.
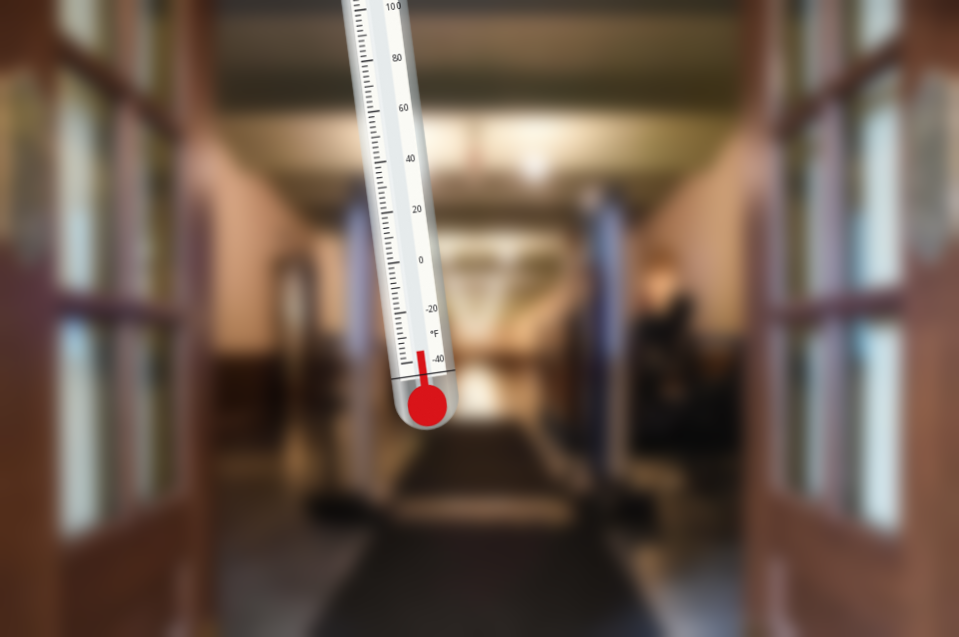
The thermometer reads **-36** °F
